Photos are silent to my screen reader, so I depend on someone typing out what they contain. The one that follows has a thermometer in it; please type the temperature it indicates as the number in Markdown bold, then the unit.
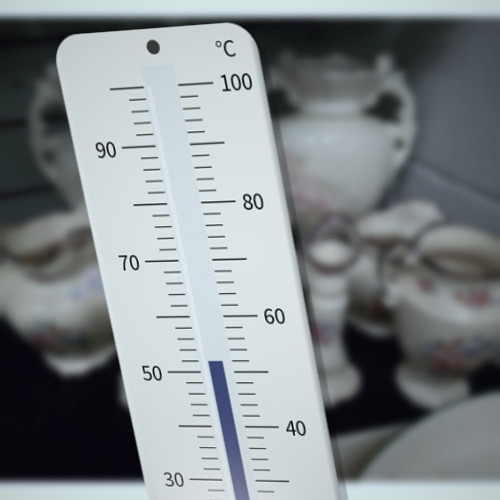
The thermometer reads **52** °C
